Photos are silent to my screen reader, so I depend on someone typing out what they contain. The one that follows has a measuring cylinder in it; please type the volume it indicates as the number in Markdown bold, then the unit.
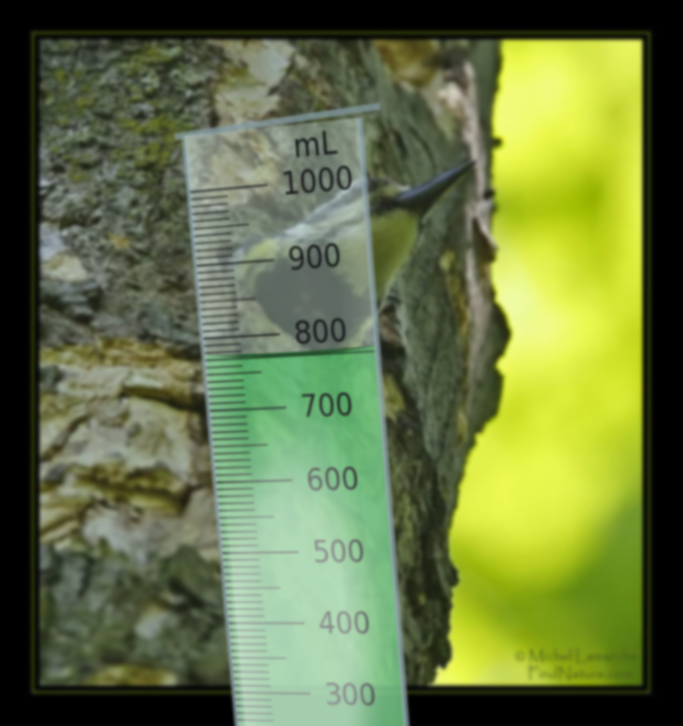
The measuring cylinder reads **770** mL
